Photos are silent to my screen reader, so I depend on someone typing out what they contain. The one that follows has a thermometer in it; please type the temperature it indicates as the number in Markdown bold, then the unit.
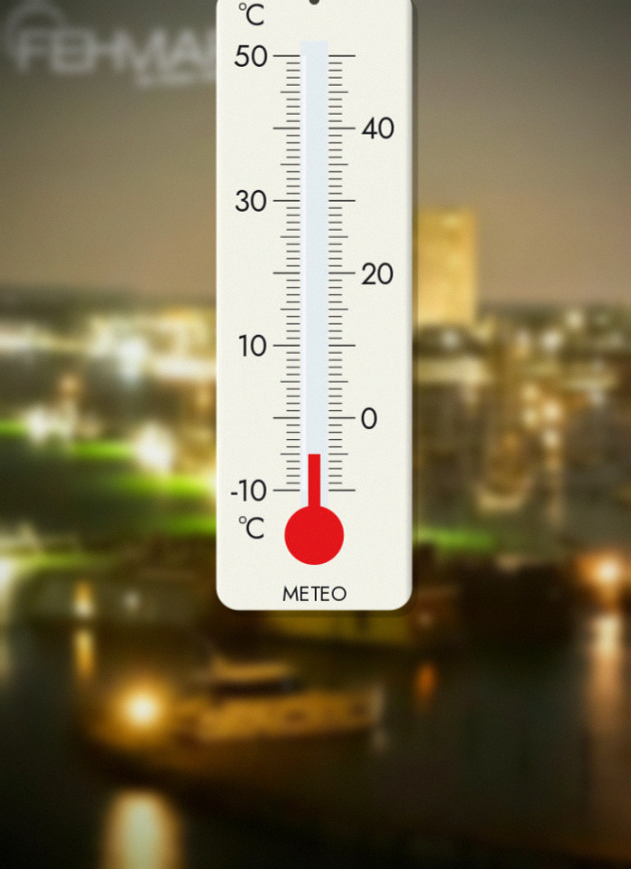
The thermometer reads **-5** °C
